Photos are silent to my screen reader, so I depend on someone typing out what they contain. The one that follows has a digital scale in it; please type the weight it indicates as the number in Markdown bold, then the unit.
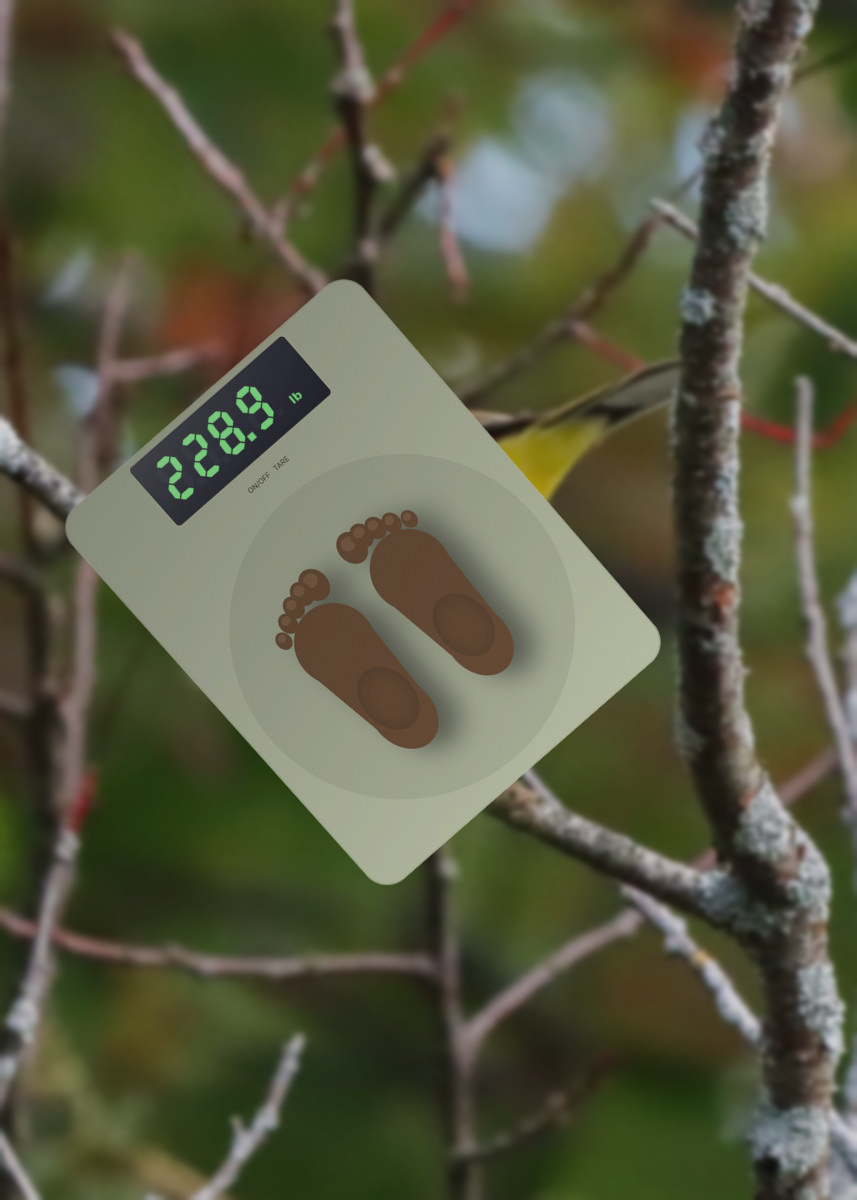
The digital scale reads **228.9** lb
